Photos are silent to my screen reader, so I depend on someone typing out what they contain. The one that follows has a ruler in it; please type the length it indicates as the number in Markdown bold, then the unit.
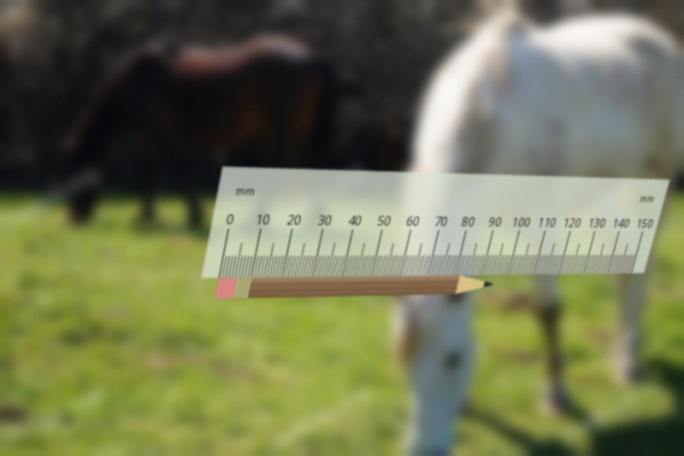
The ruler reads **95** mm
